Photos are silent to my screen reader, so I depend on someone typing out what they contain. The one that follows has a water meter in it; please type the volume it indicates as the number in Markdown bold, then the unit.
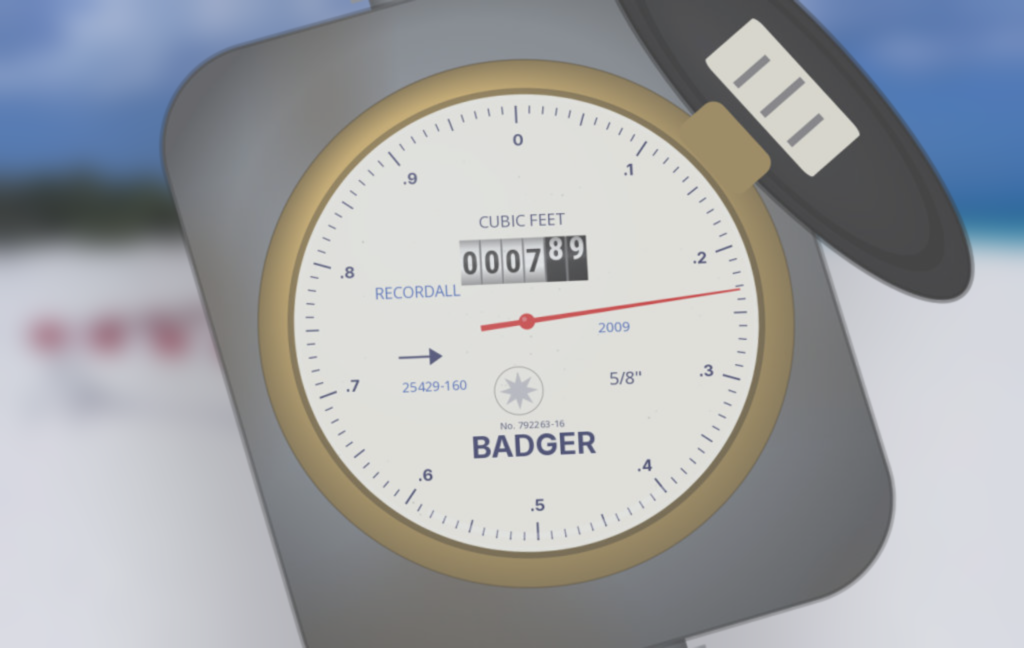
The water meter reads **789.23** ft³
